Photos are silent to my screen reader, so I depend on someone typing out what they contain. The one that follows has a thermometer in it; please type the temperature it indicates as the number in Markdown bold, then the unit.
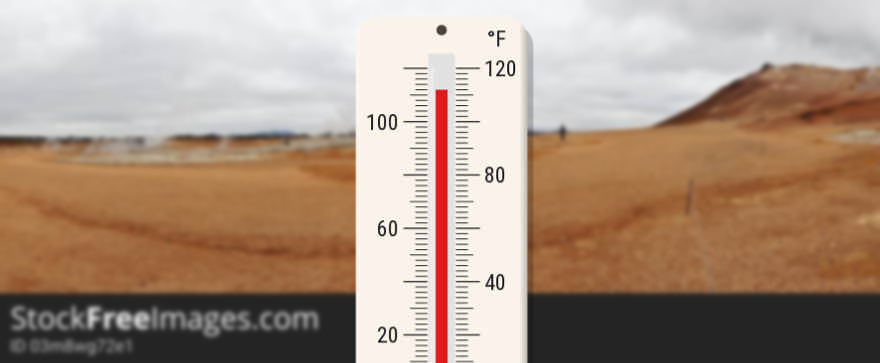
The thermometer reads **112** °F
